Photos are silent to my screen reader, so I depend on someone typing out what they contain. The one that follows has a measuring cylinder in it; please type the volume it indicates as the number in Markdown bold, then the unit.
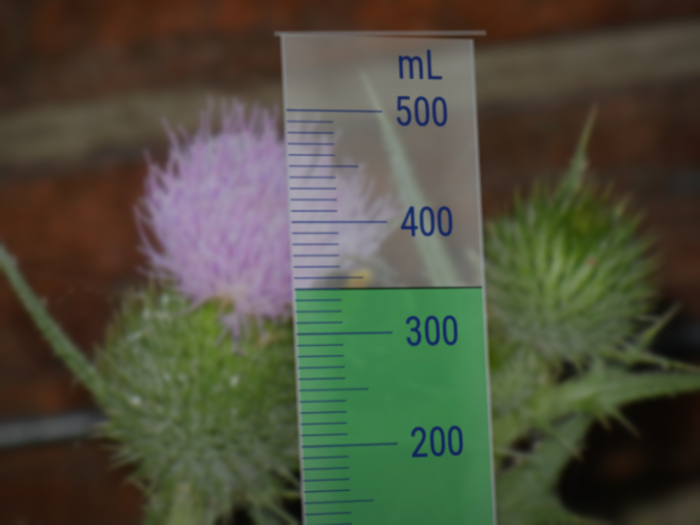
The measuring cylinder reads **340** mL
